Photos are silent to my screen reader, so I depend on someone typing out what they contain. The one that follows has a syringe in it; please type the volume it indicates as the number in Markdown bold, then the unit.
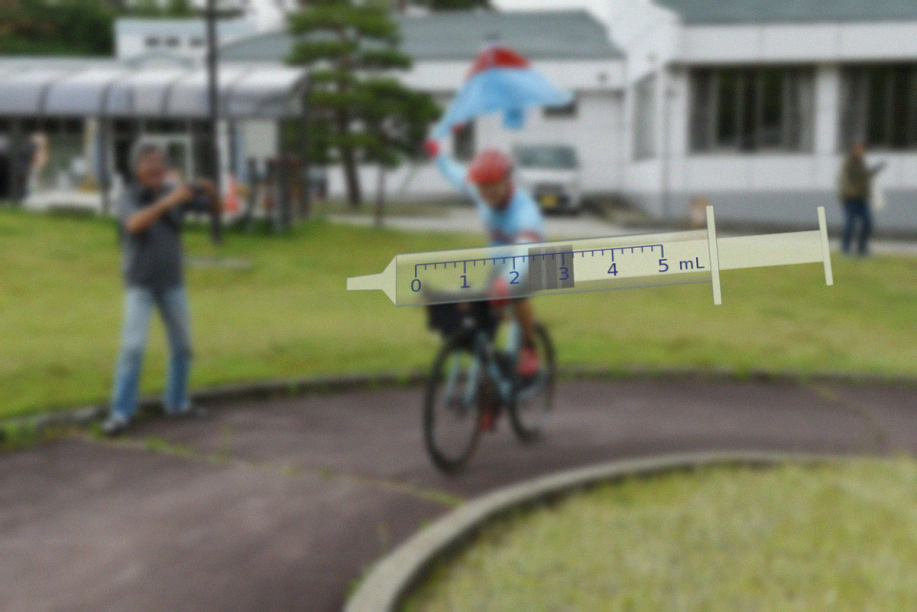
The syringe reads **2.3** mL
